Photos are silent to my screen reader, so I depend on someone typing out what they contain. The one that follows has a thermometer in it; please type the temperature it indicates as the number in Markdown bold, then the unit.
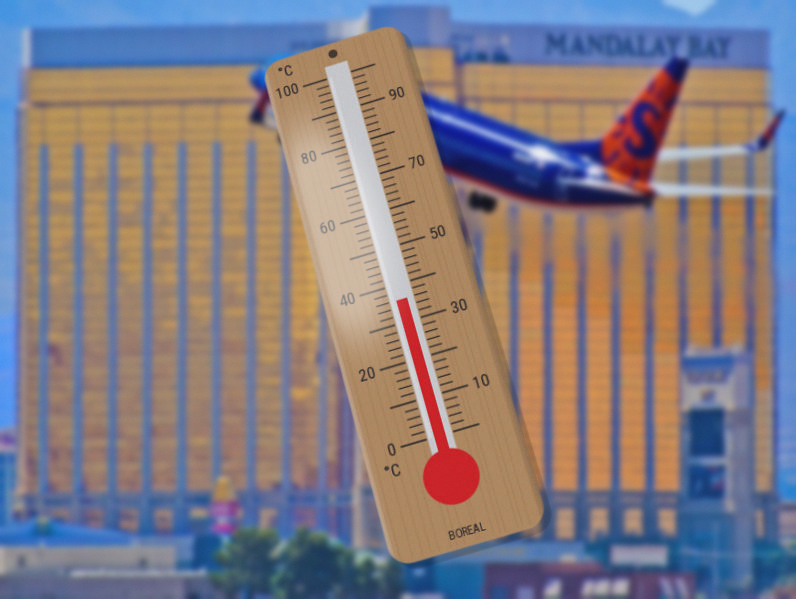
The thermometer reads **36** °C
